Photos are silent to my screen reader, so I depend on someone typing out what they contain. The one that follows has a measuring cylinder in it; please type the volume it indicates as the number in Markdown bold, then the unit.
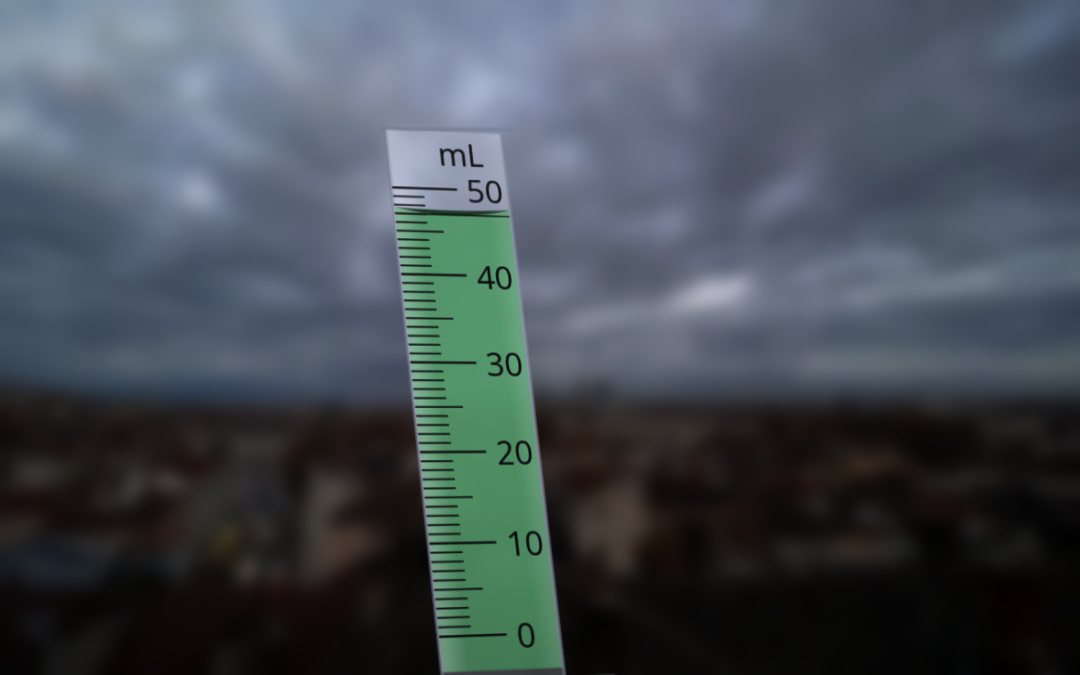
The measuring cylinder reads **47** mL
